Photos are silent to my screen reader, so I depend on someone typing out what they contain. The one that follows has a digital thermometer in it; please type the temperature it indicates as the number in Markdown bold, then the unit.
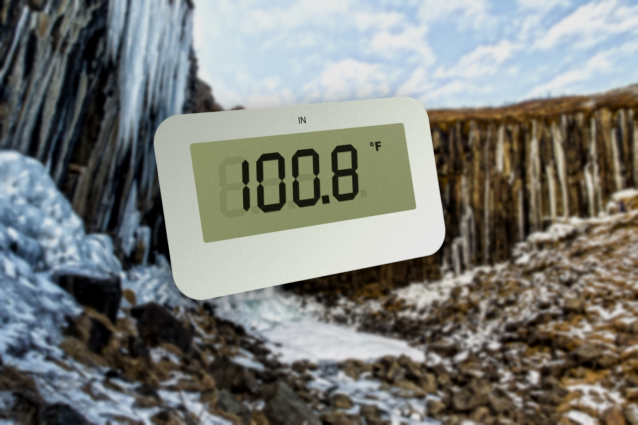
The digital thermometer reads **100.8** °F
